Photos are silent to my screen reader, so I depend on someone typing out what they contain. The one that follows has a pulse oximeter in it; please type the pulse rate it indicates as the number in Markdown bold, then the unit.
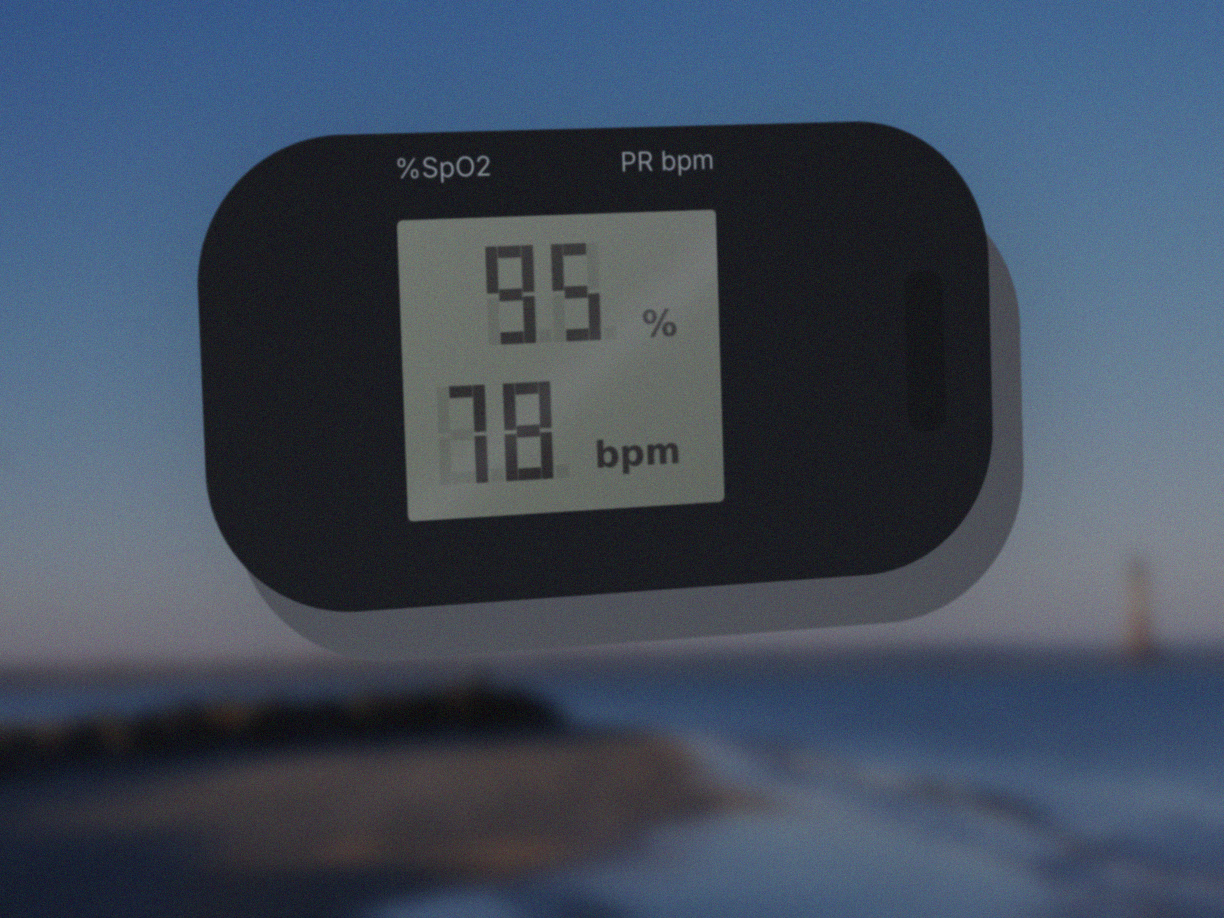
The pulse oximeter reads **78** bpm
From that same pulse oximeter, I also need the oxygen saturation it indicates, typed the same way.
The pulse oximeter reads **95** %
